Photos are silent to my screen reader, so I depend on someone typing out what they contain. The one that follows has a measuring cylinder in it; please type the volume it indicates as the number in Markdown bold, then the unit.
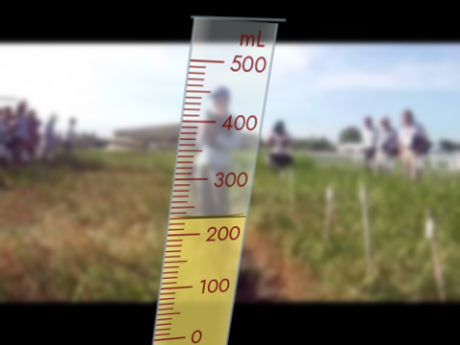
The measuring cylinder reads **230** mL
